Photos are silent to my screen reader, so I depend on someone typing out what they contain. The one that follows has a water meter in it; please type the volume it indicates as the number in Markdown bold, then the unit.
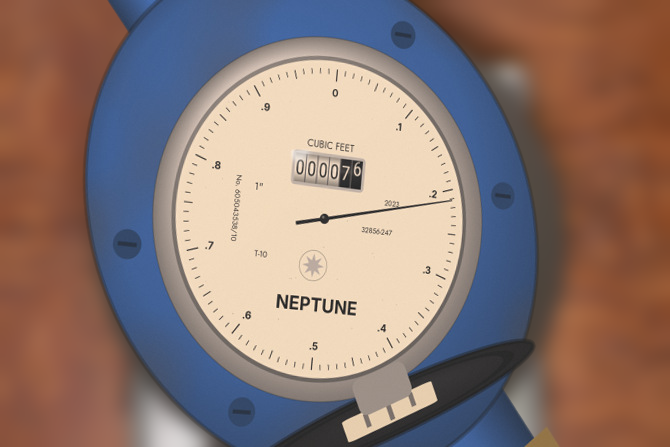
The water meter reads **76.21** ft³
